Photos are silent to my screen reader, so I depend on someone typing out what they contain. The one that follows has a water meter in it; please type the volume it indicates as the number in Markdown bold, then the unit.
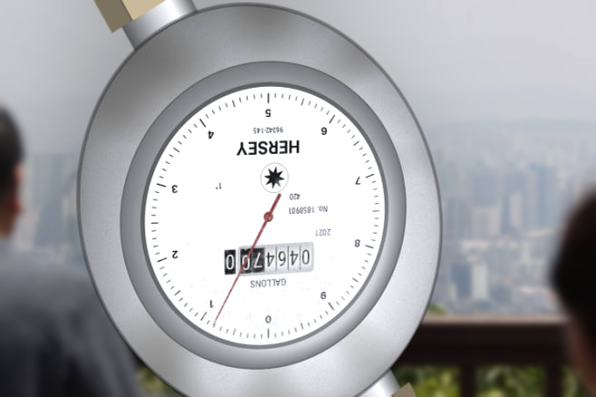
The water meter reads **464700.8** gal
